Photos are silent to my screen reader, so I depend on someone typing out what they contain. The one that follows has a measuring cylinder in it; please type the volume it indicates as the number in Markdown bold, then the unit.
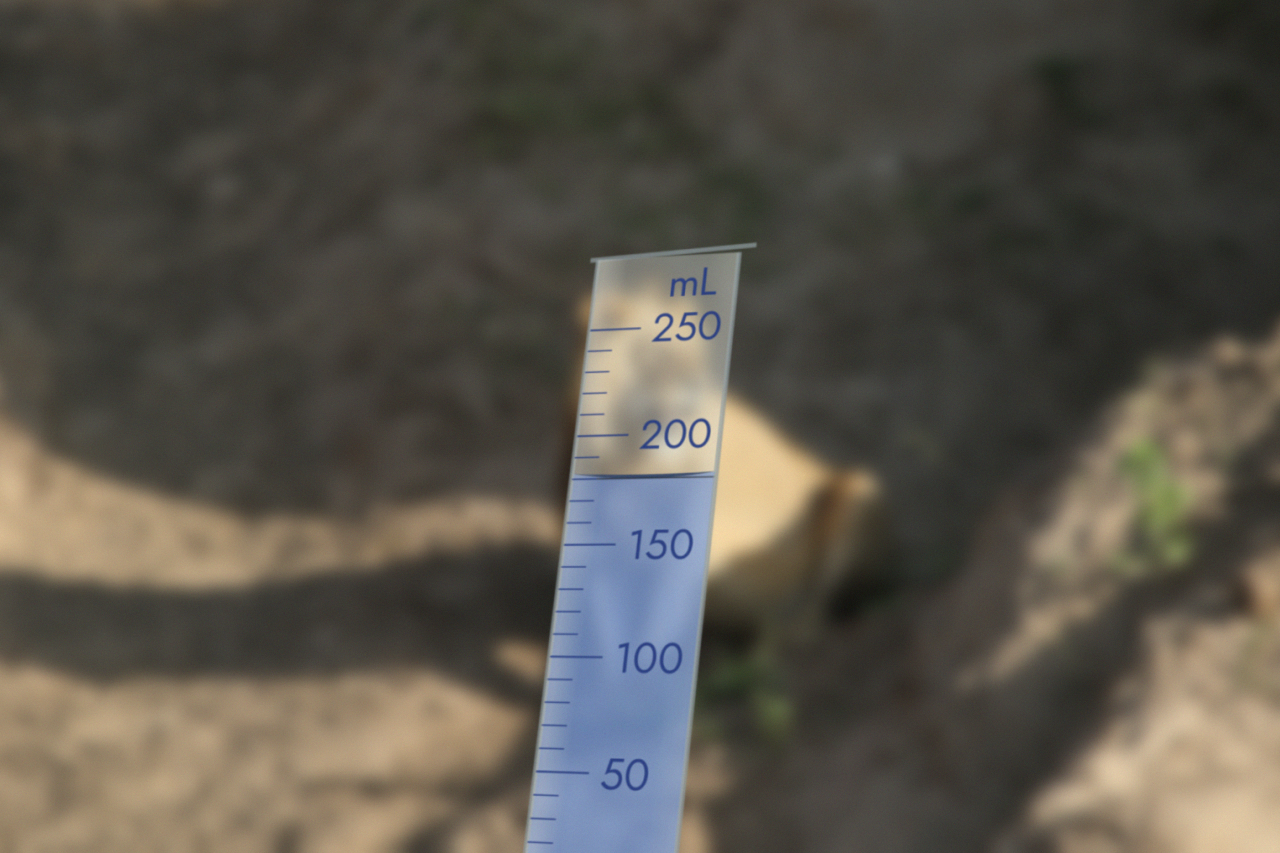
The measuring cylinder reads **180** mL
